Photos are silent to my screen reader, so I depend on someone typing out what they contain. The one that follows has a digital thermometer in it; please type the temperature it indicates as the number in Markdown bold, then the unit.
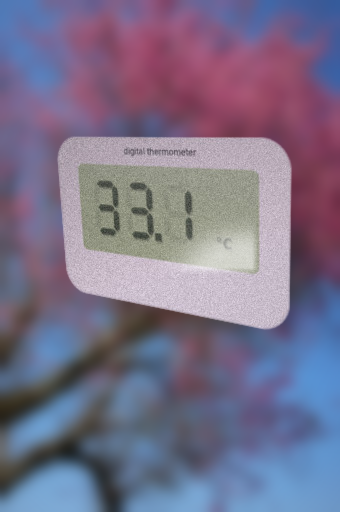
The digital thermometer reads **33.1** °C
